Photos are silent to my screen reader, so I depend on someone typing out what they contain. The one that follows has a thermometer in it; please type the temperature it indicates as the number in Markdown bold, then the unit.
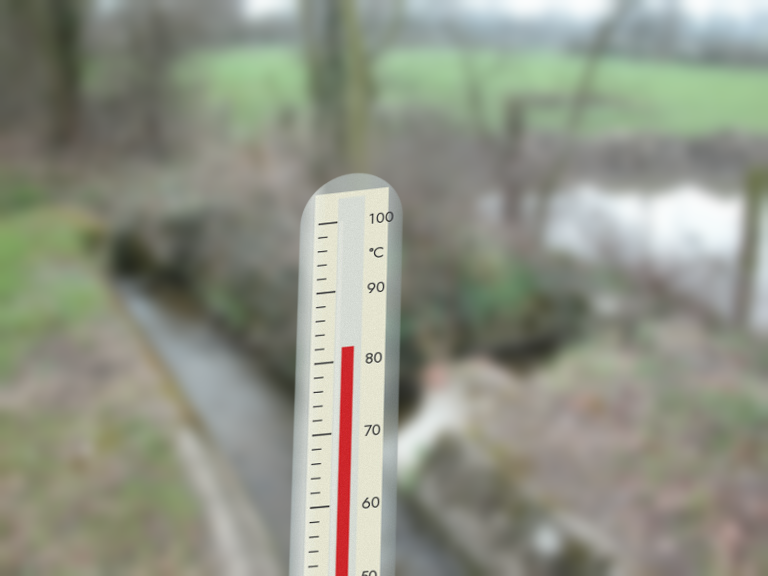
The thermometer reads **82** °C
